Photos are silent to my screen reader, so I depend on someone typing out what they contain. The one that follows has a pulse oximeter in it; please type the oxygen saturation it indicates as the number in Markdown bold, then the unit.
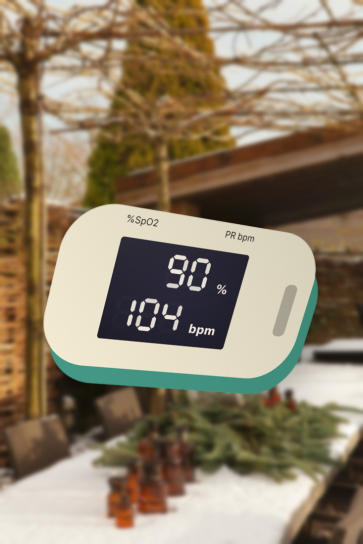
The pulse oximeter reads **90** %
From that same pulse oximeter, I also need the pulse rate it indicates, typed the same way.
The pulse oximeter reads **104** bpm
